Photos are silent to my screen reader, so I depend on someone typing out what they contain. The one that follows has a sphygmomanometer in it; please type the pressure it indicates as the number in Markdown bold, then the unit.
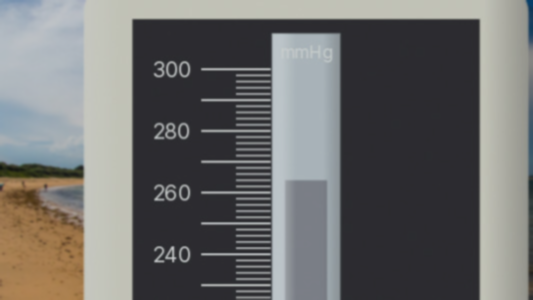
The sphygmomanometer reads **264** mmHg
